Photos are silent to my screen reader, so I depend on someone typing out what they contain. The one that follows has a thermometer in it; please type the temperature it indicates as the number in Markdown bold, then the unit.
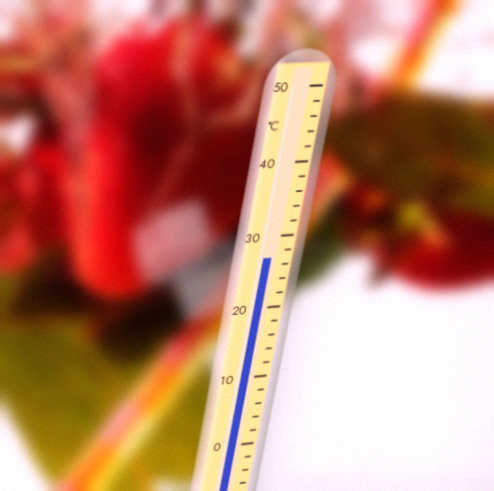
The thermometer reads **27** °C
